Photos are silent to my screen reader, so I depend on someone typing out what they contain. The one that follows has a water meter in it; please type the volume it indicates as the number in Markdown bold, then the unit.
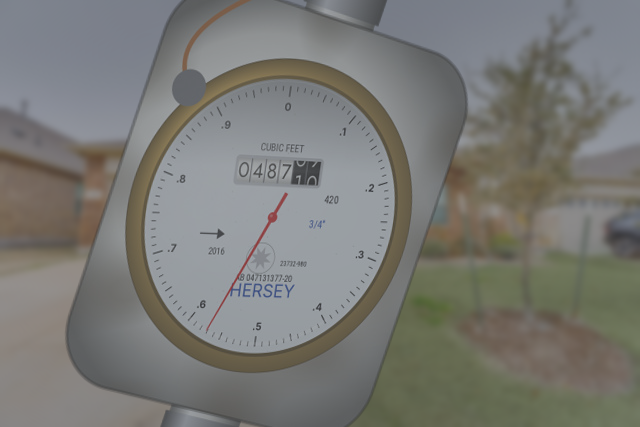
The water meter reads **48709.57** ft³
